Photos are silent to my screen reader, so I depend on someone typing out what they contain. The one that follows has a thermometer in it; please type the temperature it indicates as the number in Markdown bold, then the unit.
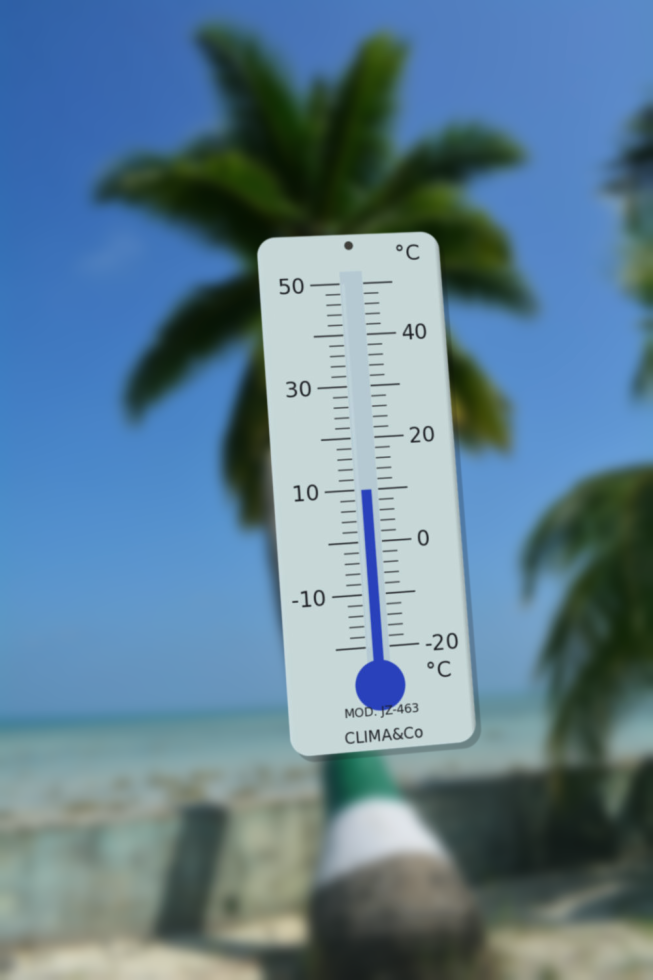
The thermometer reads **10** °C
